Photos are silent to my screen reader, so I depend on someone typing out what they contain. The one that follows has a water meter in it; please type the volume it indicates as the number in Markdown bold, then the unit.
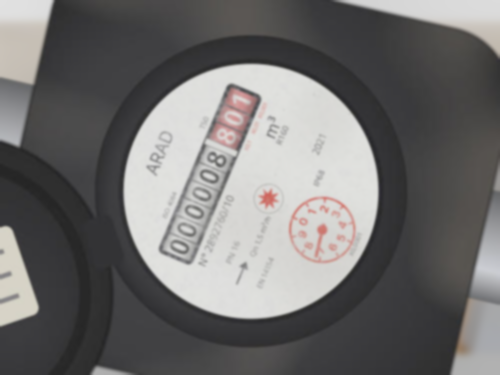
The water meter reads **8.8017** m³
